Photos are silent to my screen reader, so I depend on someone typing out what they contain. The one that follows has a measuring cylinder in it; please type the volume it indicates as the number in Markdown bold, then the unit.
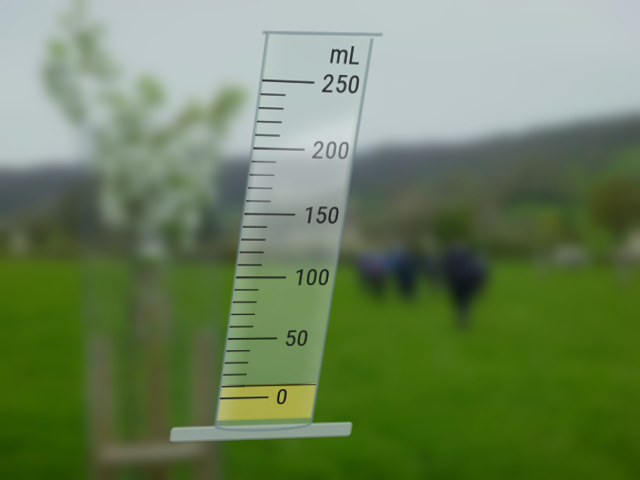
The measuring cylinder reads **10** mL
